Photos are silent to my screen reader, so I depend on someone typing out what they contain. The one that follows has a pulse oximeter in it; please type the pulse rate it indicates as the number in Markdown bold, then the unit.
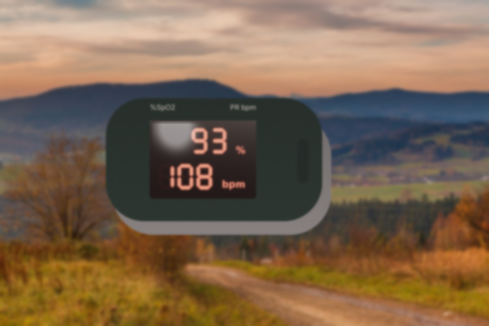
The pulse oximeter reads **108** bpm
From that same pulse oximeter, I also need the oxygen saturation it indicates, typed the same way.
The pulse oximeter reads **93** %
